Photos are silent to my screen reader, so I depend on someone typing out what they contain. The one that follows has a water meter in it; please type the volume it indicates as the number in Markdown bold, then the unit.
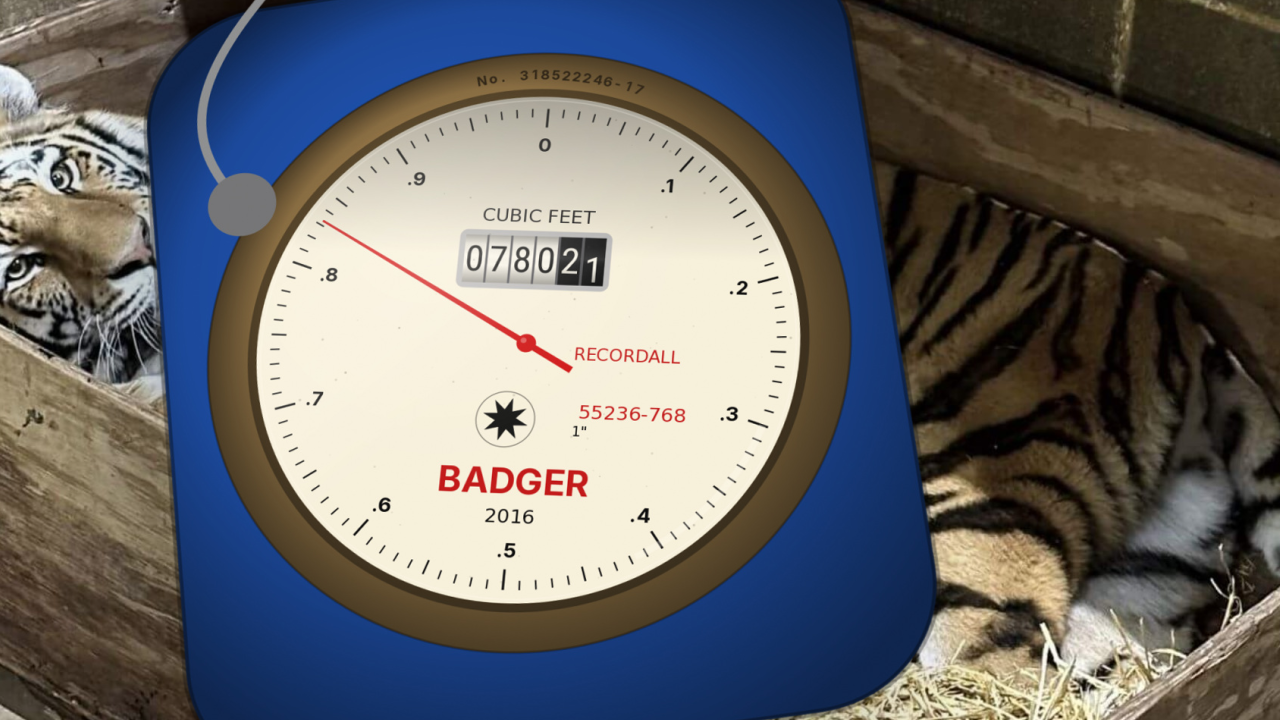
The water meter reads **78020.83** ft³
